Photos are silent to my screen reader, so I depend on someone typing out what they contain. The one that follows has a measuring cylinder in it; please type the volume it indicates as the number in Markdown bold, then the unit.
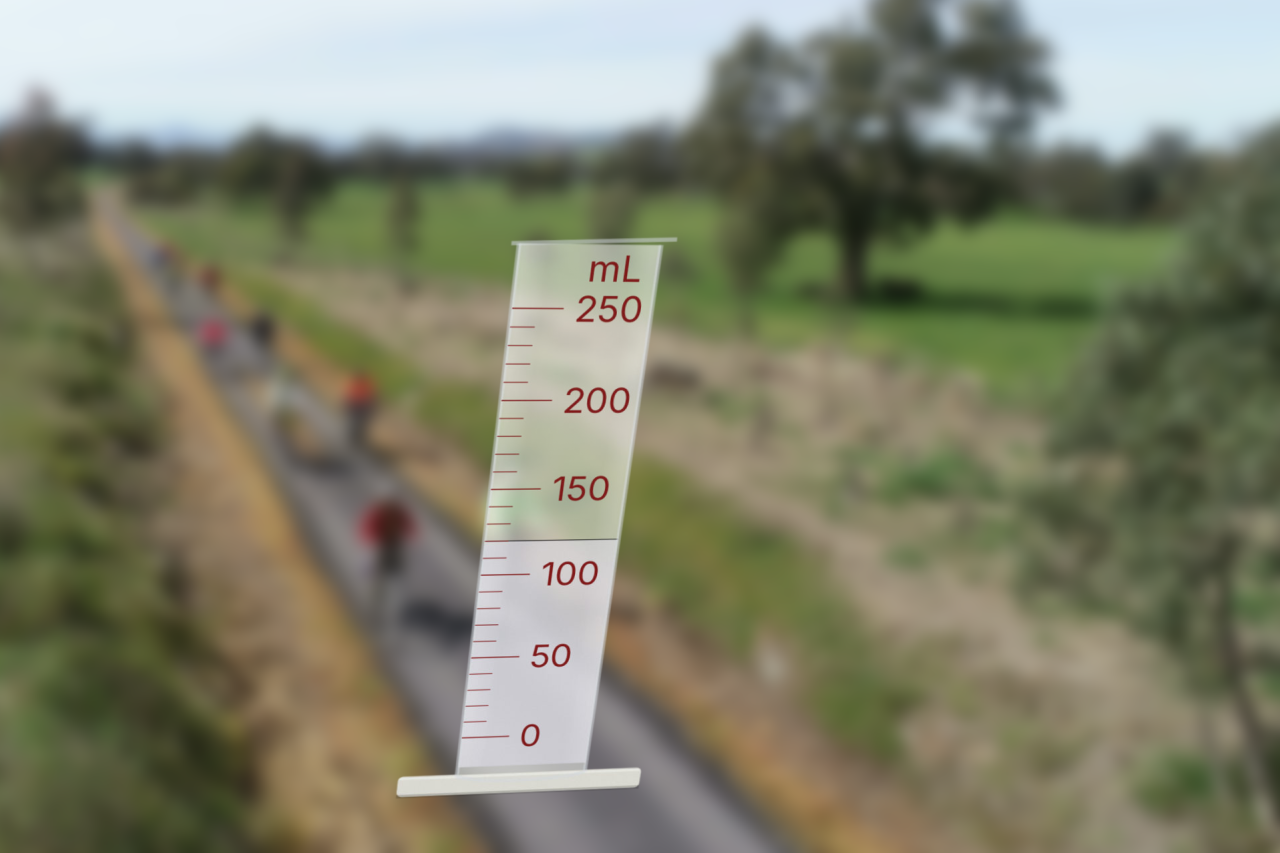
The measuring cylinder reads **120** mL
